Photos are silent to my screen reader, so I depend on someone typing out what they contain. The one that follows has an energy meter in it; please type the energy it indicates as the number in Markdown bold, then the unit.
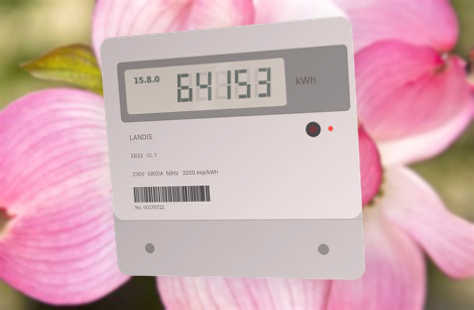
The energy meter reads **64153** kWh
